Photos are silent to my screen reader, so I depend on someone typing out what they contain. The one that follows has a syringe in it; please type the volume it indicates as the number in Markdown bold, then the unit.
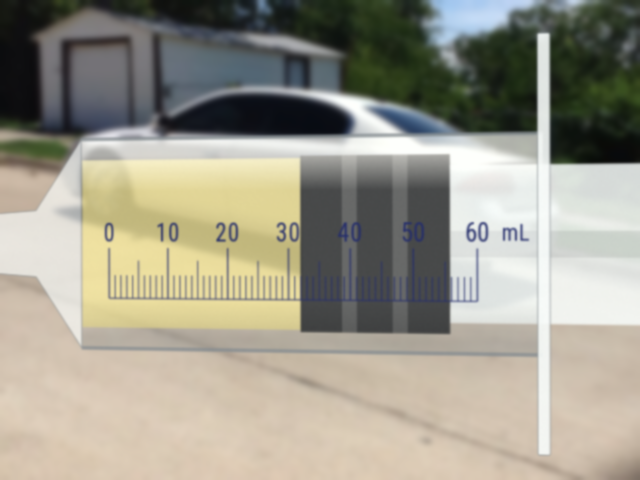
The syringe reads **32** mL
